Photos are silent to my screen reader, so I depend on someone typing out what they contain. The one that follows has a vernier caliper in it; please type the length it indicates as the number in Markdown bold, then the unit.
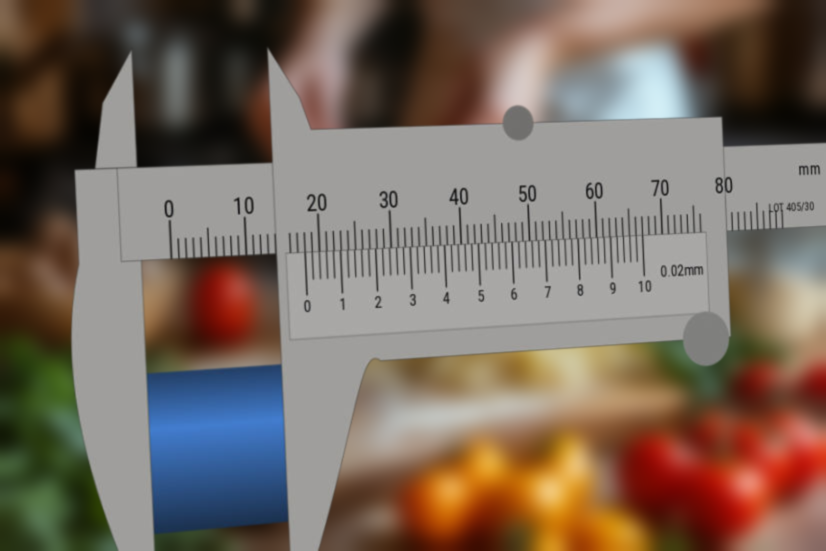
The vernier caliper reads **18.0** mm
